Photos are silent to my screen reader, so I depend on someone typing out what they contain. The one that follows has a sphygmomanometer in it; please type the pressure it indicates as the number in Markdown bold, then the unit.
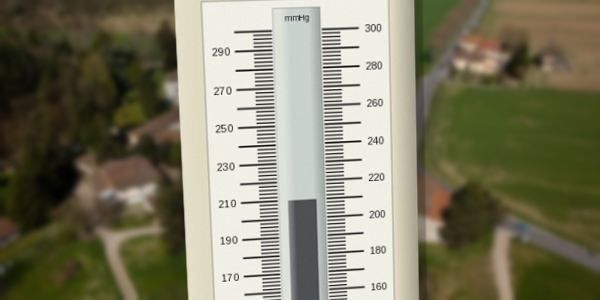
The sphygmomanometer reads **210** mmHg
